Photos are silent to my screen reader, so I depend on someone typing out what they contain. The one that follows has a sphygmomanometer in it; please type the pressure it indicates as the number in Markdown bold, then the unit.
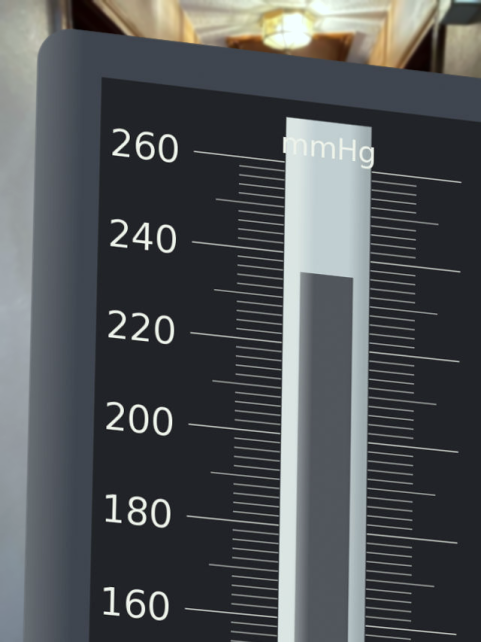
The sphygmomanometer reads **236** mmHg
